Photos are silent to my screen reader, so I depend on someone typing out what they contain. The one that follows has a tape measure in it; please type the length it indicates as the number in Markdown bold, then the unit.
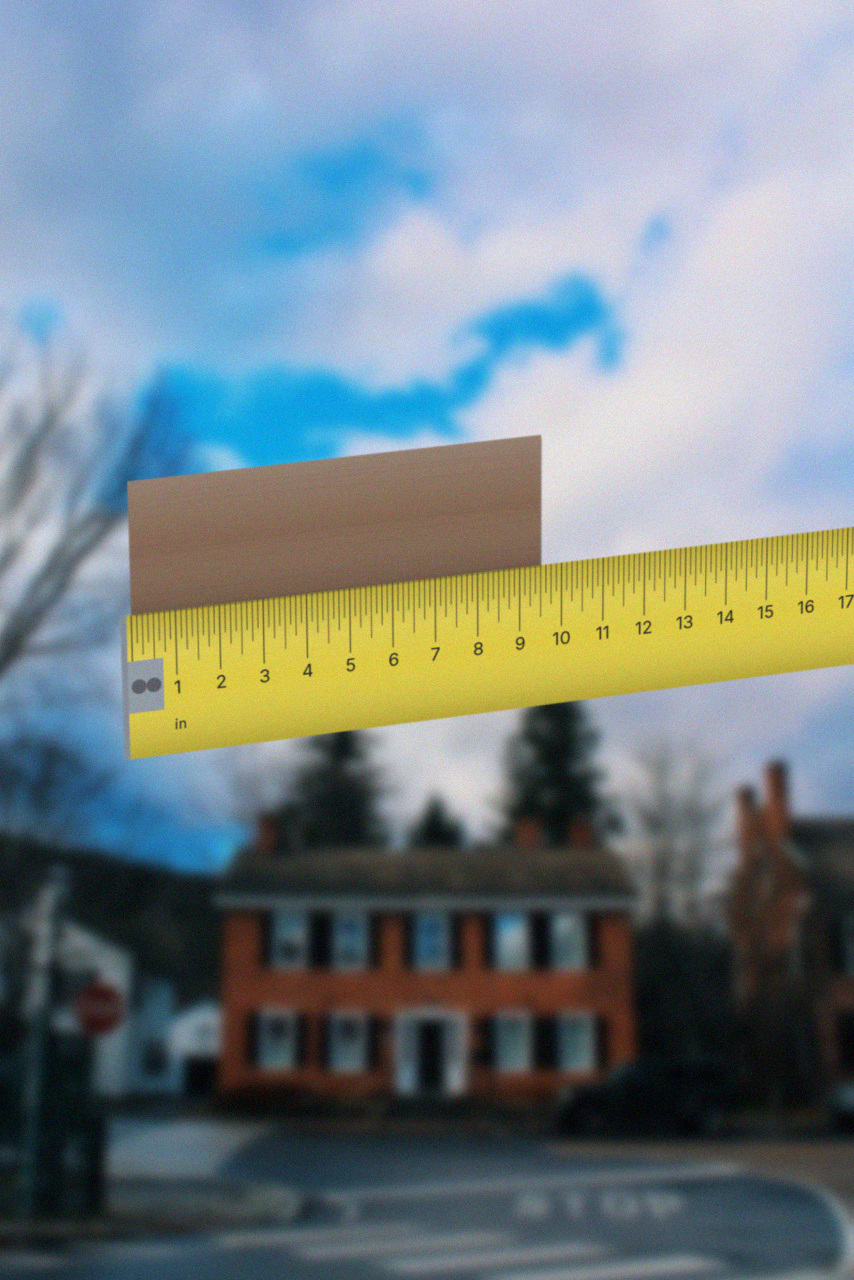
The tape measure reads **9.5** in
